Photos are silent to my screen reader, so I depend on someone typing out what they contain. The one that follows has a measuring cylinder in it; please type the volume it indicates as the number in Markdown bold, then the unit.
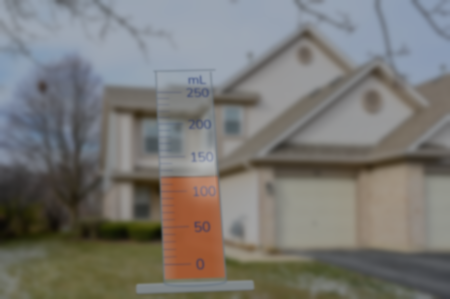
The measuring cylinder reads **120** mL
